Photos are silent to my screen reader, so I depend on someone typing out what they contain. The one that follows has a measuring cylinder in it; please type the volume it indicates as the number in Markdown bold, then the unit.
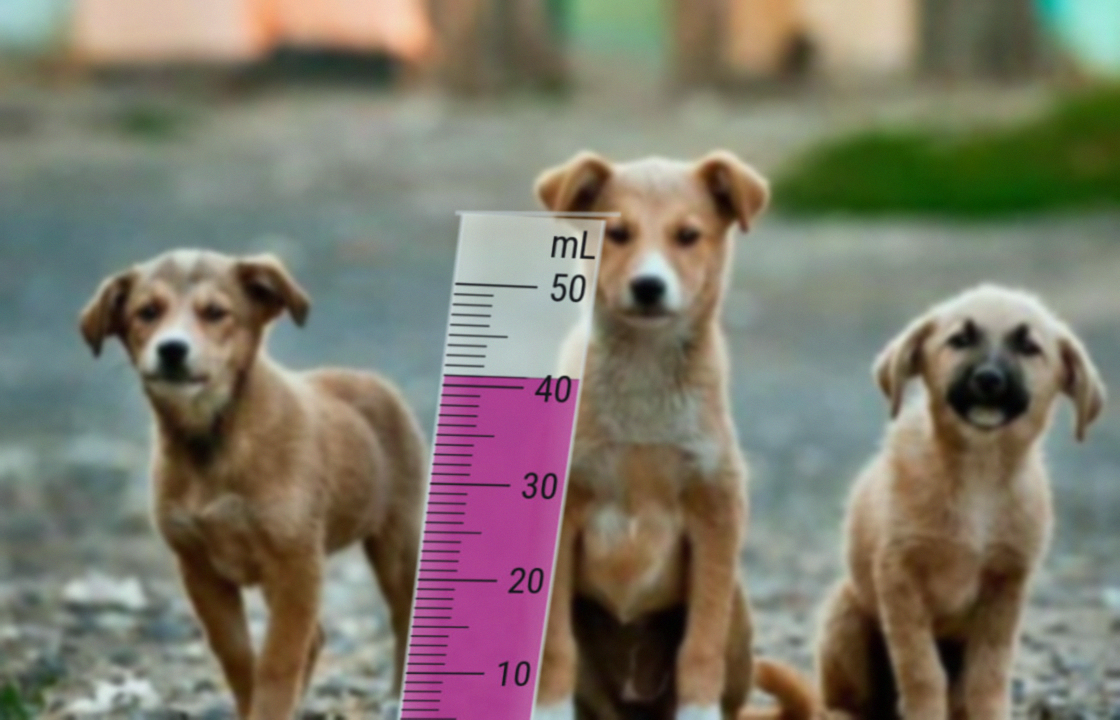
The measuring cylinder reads **41** mL
